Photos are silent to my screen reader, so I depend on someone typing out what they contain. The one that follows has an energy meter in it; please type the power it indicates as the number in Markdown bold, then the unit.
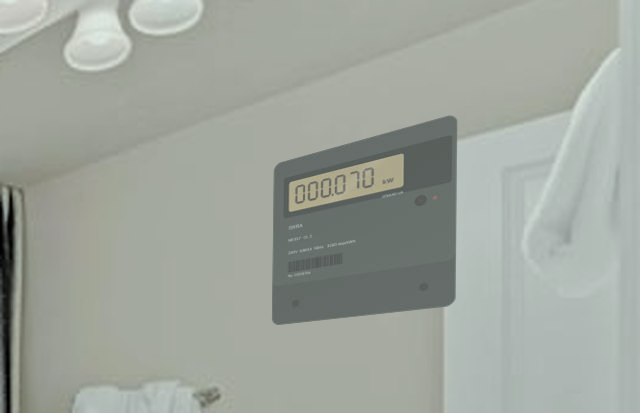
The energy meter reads **0.070** kW
